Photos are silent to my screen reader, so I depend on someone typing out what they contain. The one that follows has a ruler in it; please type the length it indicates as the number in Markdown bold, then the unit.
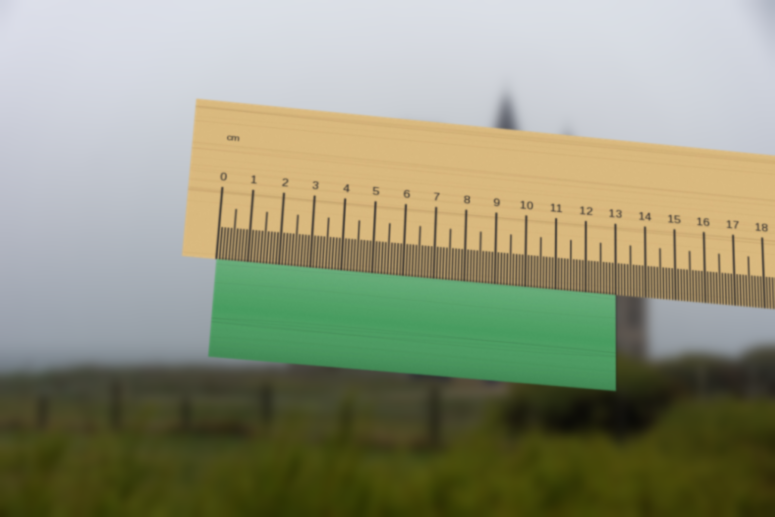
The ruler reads **13** cm
